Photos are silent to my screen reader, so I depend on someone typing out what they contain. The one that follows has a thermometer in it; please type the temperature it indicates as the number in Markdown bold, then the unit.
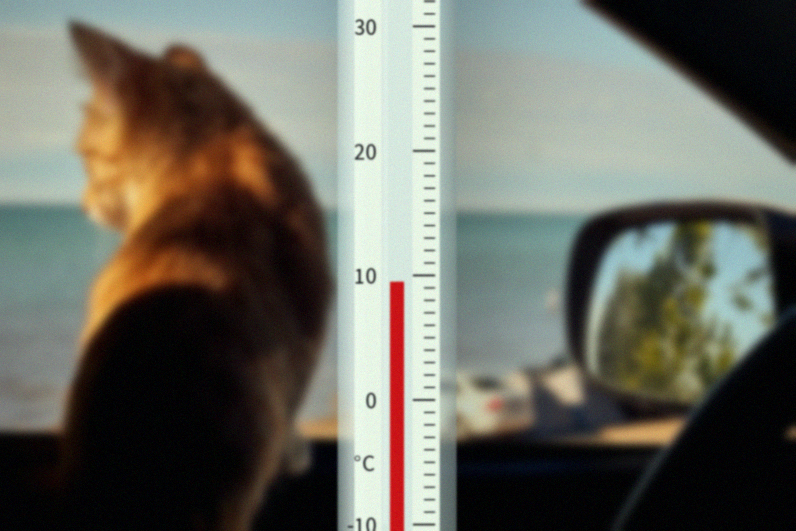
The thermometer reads **9.5** °C
